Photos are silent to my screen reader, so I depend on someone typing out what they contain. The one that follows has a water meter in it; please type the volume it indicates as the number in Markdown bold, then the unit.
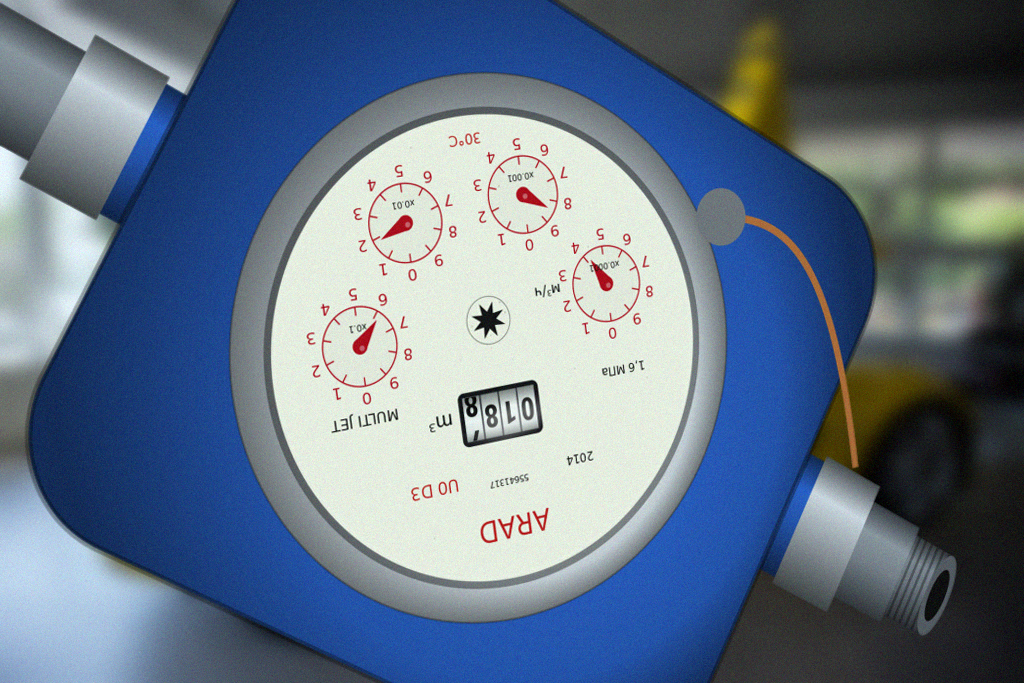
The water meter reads **187.6184** m³
